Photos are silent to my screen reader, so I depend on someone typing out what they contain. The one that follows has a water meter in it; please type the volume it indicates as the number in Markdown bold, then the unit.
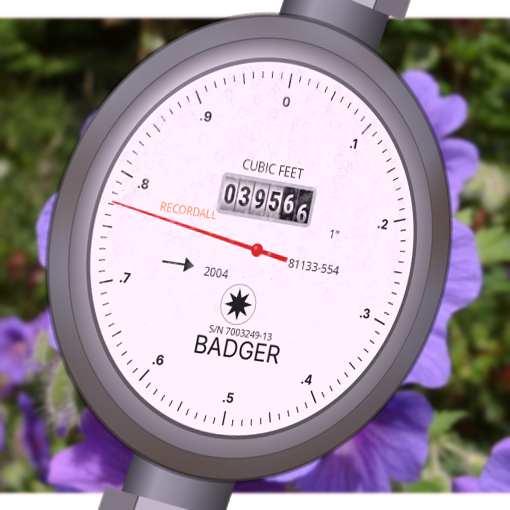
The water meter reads **39565.77** ft³
